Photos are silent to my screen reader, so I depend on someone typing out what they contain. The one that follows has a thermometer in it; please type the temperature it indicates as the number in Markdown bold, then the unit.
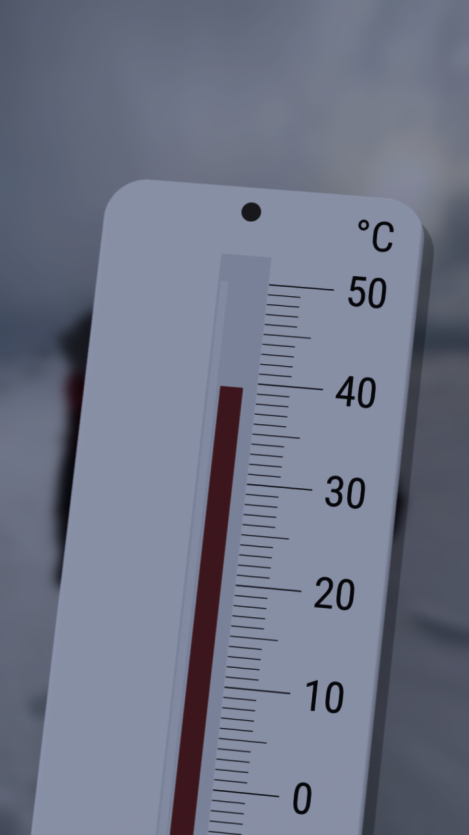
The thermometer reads **39.5** °C
